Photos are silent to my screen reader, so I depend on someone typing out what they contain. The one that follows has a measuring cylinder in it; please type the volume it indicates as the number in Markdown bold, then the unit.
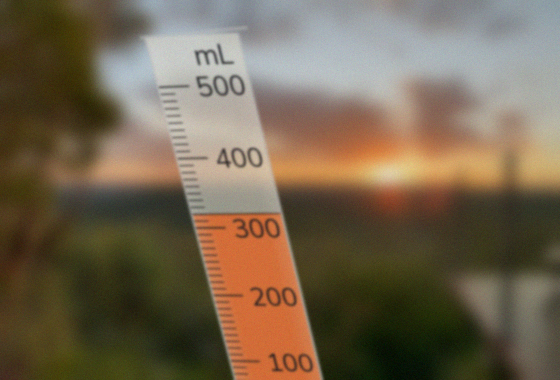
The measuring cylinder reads **320** mL
